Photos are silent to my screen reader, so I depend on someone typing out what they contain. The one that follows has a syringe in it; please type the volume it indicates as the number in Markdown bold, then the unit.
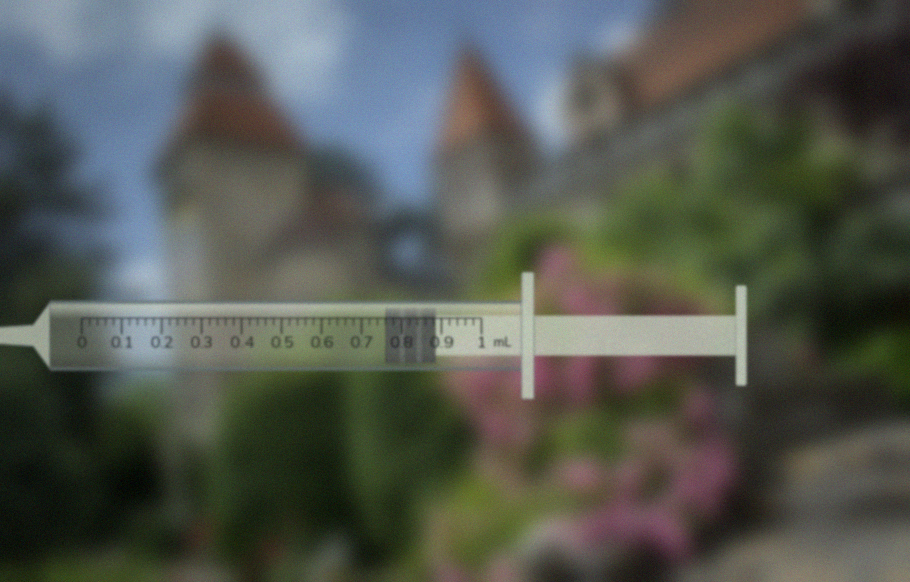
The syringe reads **0.76** mL
